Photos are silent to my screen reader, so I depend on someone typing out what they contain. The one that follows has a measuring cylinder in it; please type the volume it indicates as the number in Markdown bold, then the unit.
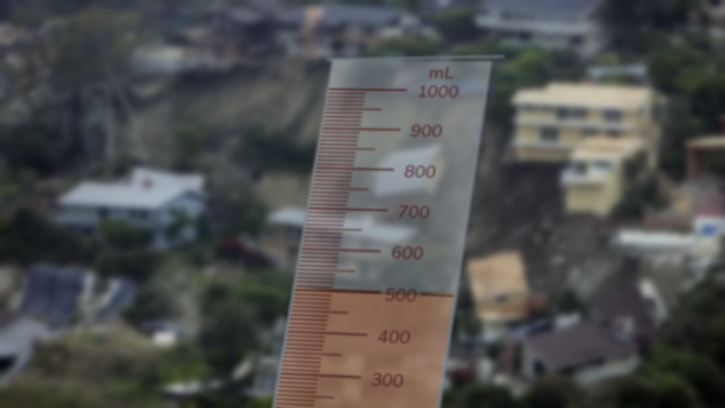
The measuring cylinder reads **500** mL
